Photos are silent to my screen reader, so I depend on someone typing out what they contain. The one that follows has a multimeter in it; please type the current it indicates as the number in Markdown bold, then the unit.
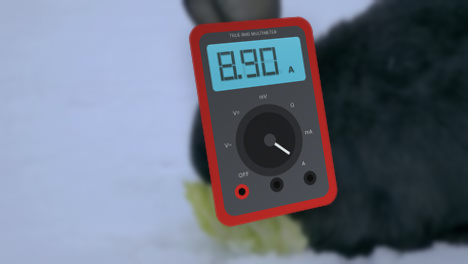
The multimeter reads **8.90** A
